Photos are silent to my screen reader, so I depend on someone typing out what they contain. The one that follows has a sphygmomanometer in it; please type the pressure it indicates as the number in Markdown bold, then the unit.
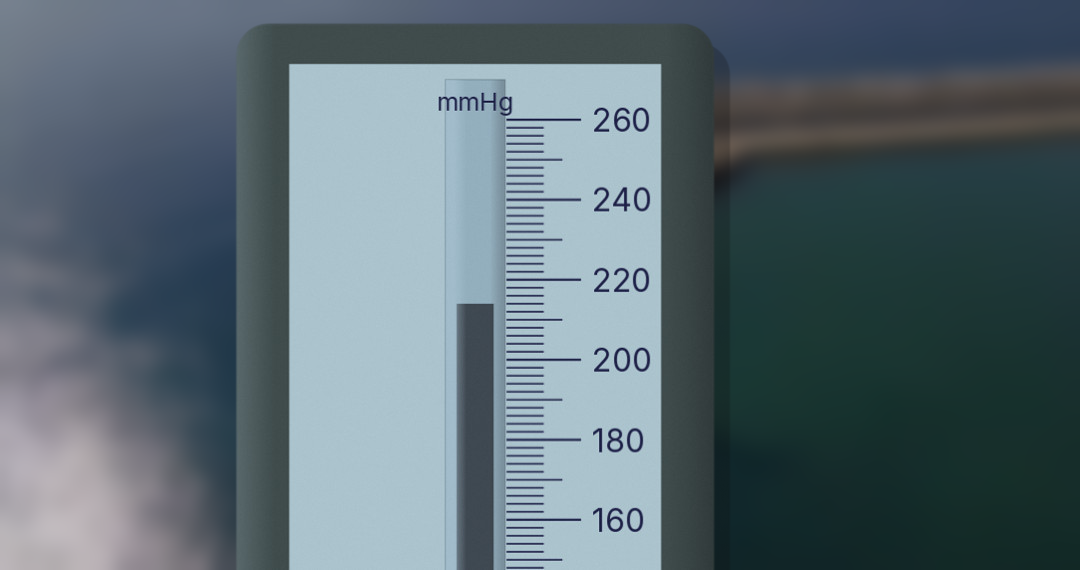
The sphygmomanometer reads **214** mmHg
